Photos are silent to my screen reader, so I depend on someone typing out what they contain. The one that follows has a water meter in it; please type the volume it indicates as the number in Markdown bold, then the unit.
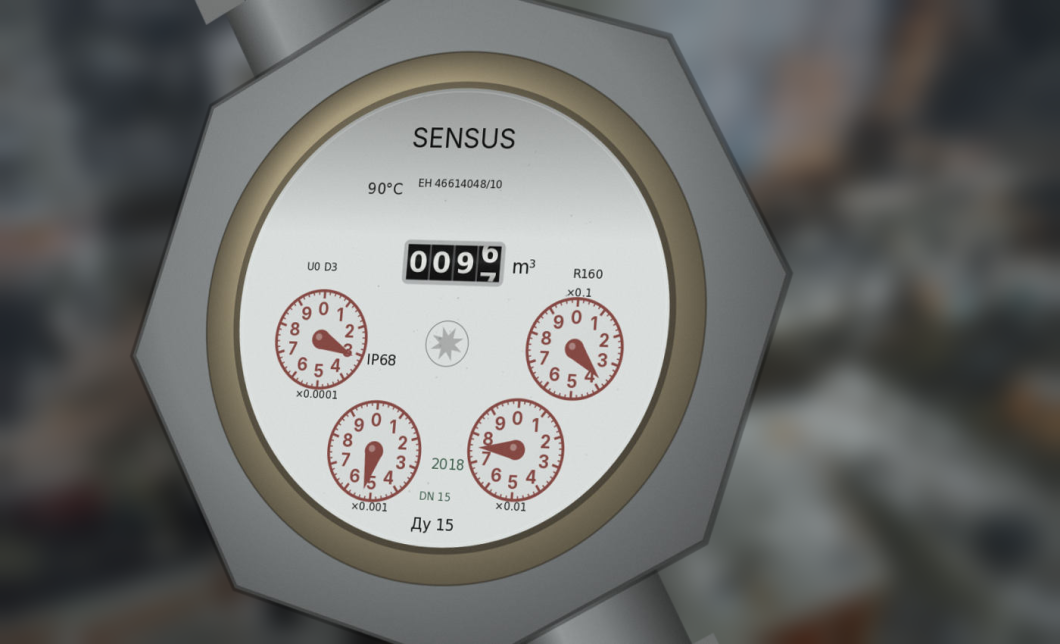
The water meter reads **96.3753** m³
